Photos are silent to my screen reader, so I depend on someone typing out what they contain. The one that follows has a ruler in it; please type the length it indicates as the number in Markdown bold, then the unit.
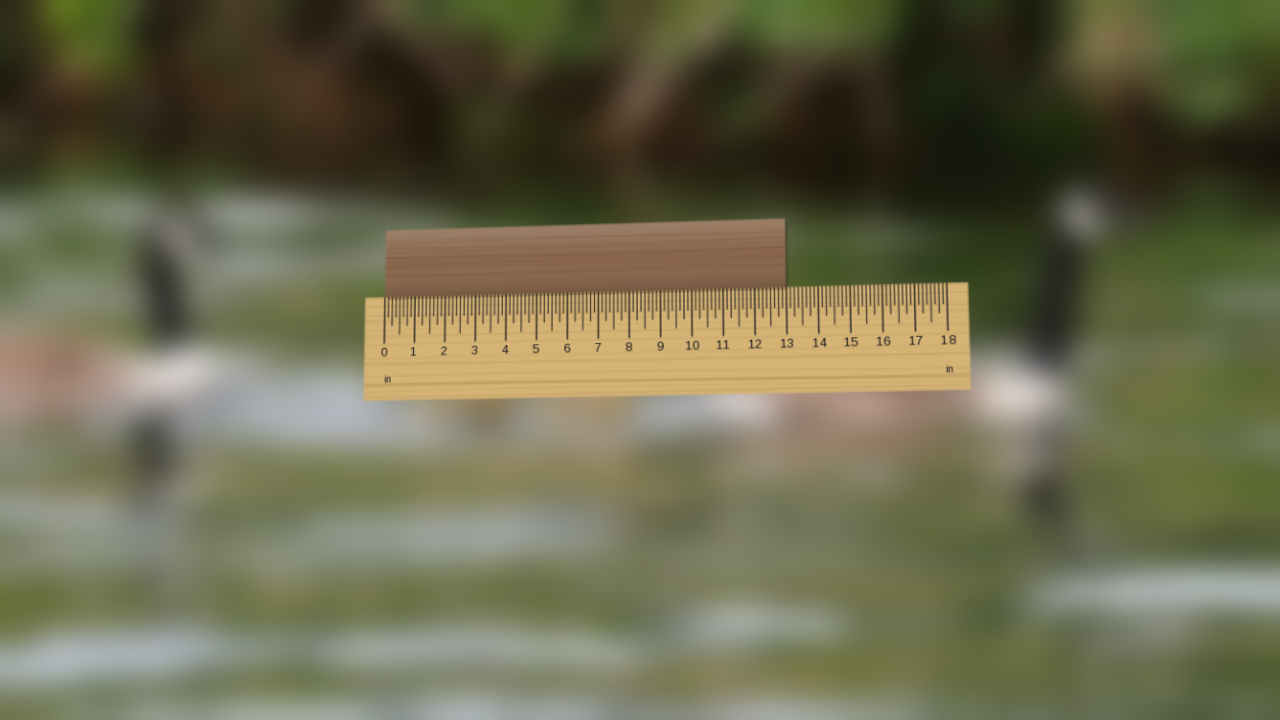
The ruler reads **13** in
